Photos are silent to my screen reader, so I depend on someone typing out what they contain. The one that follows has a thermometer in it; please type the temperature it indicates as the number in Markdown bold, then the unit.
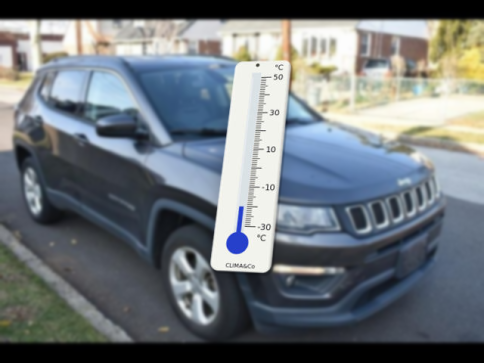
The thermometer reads **-20** °C
